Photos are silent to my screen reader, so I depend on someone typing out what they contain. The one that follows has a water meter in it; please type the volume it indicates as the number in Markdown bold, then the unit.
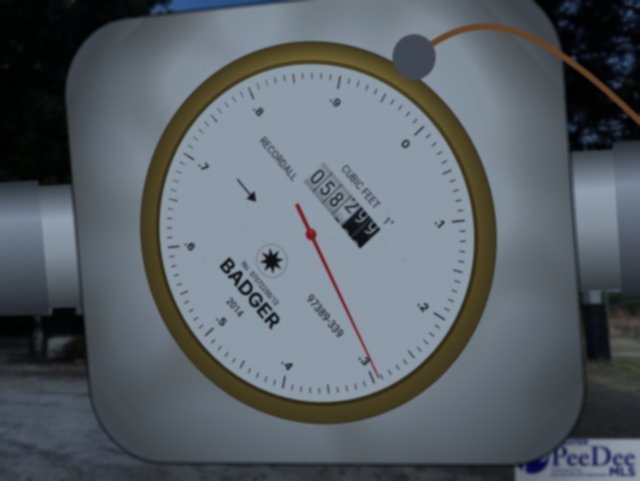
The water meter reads **58299.29** ft³
